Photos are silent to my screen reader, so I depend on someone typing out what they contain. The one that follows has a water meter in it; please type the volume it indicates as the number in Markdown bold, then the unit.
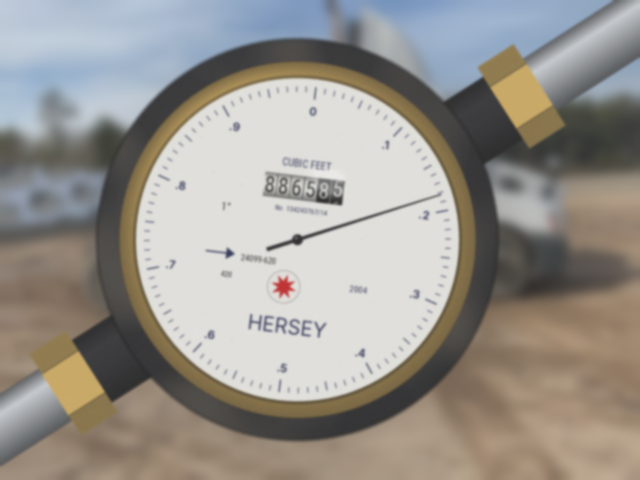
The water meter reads **886585.18** ft³
